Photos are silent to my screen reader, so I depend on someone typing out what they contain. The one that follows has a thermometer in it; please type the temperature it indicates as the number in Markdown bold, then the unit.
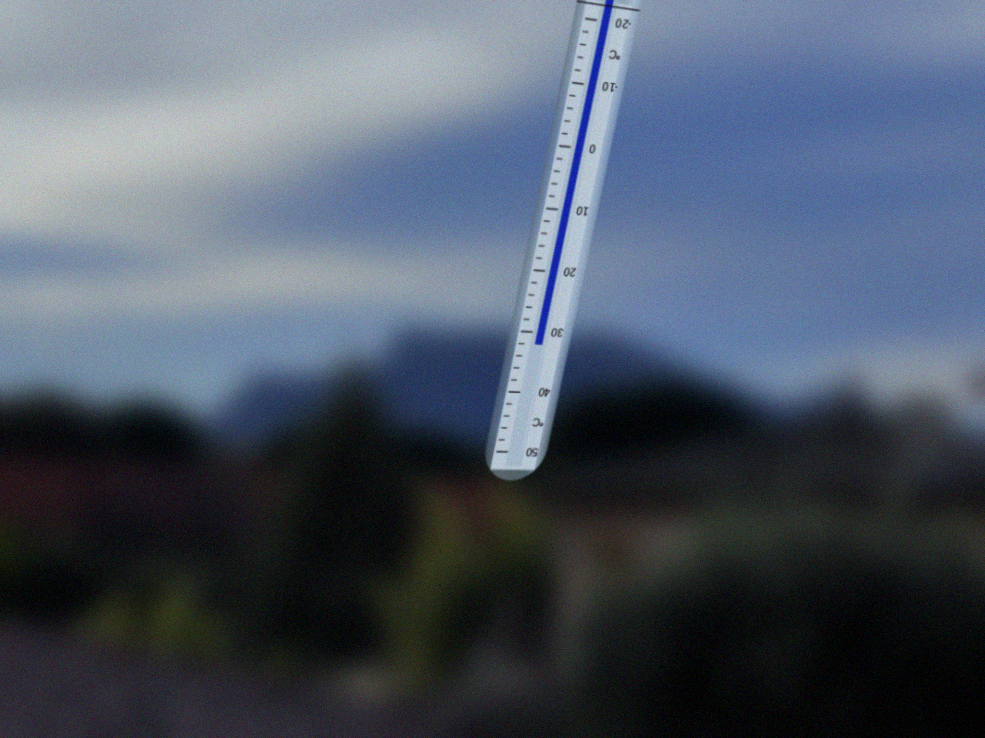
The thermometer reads **32** °C
